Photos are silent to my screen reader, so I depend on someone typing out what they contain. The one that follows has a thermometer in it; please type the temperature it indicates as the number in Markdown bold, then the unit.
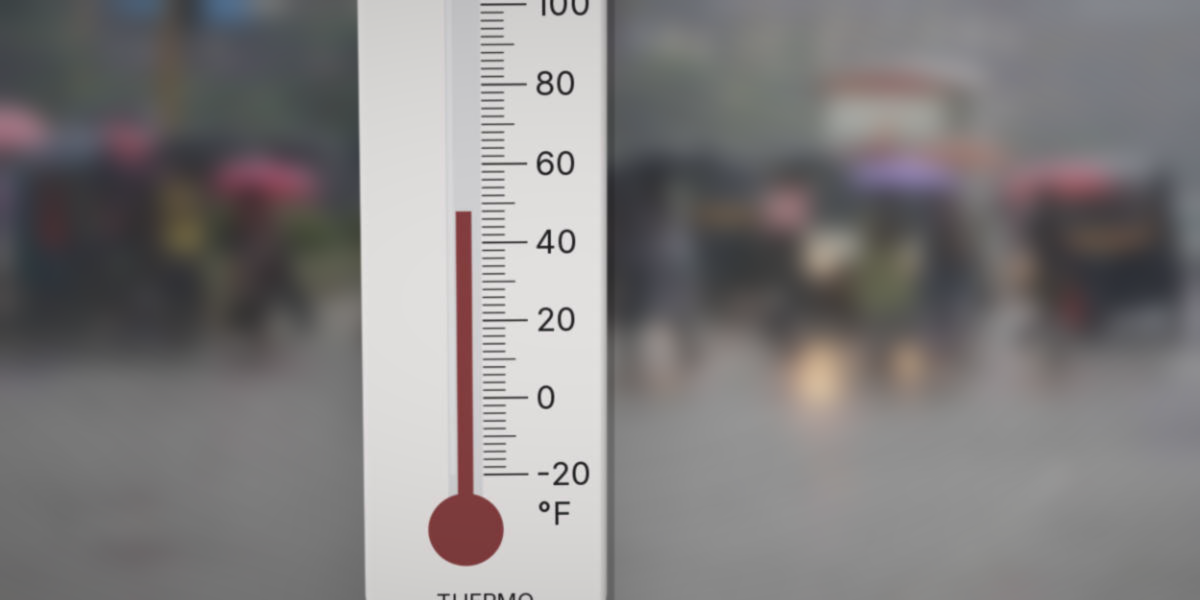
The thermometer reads **48** °F
